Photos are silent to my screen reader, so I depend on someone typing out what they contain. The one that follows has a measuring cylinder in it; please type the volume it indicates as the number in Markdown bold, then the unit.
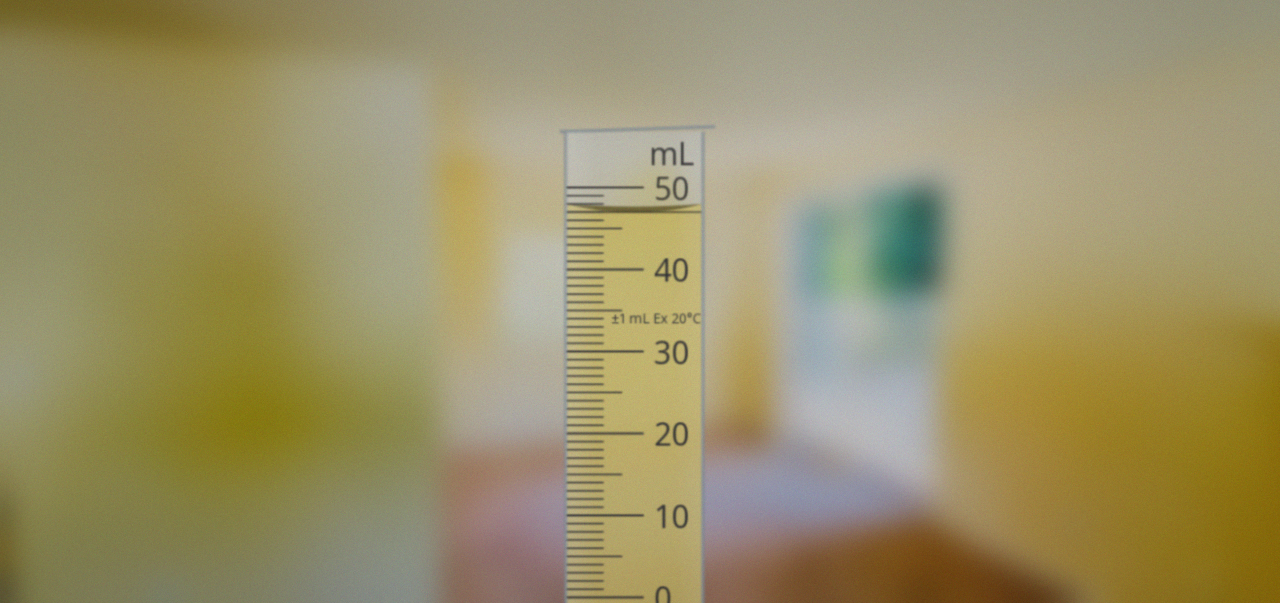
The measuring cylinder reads **47** mL
